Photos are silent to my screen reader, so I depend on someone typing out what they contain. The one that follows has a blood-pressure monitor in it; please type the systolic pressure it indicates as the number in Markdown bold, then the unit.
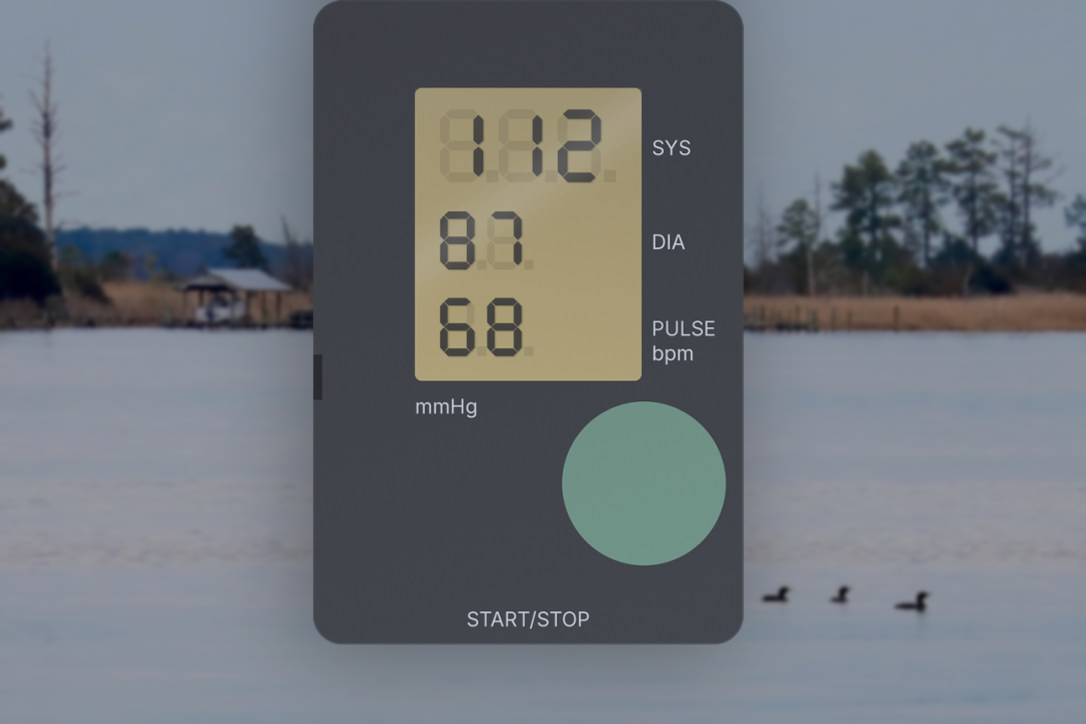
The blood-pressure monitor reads **112** mmHg
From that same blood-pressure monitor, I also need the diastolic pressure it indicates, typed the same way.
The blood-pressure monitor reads **87** mmHg
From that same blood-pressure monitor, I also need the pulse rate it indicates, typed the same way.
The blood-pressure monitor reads **68** bpm
